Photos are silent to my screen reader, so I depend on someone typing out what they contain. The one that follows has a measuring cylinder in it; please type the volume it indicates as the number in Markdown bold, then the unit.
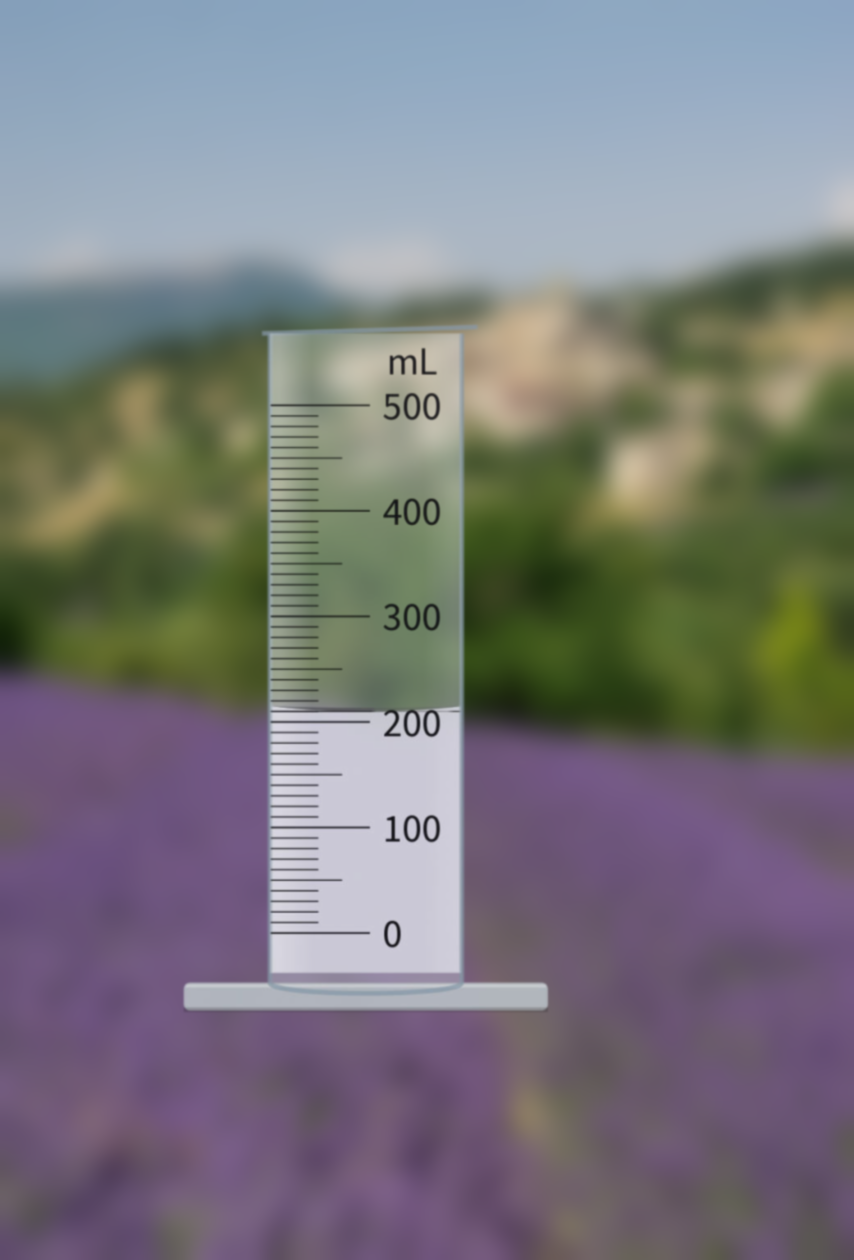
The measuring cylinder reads **210** mL
